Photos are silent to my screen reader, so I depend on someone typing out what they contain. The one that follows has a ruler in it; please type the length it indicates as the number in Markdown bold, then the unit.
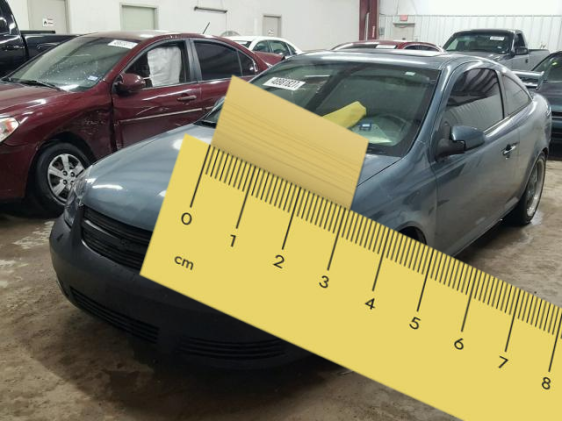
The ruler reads **3.1** cm
